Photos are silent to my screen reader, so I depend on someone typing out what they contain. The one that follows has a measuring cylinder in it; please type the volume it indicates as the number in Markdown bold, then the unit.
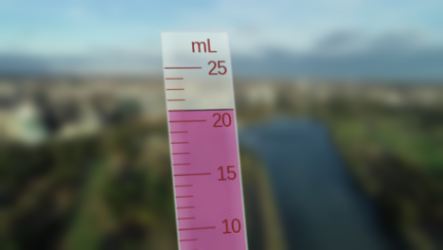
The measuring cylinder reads **21** mL
